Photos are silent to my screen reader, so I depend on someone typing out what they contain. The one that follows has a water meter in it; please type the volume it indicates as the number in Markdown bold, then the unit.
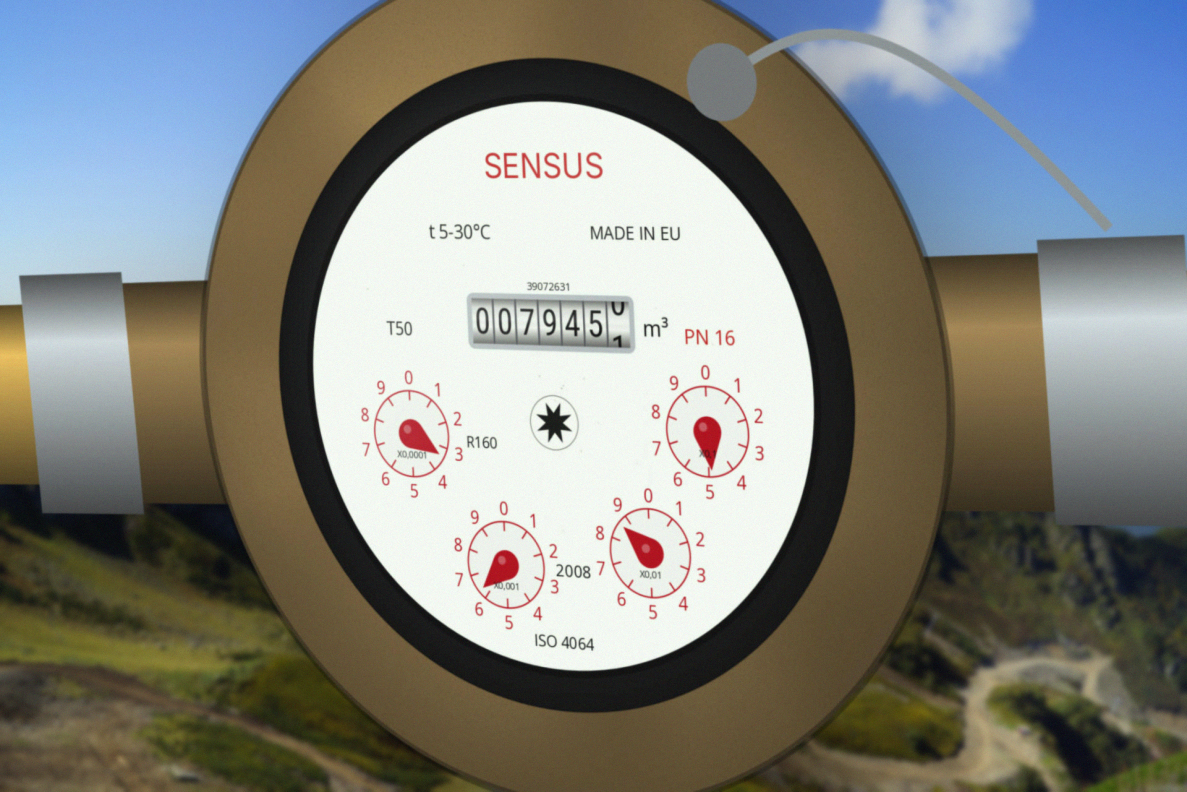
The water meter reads **79450.4863** m³
